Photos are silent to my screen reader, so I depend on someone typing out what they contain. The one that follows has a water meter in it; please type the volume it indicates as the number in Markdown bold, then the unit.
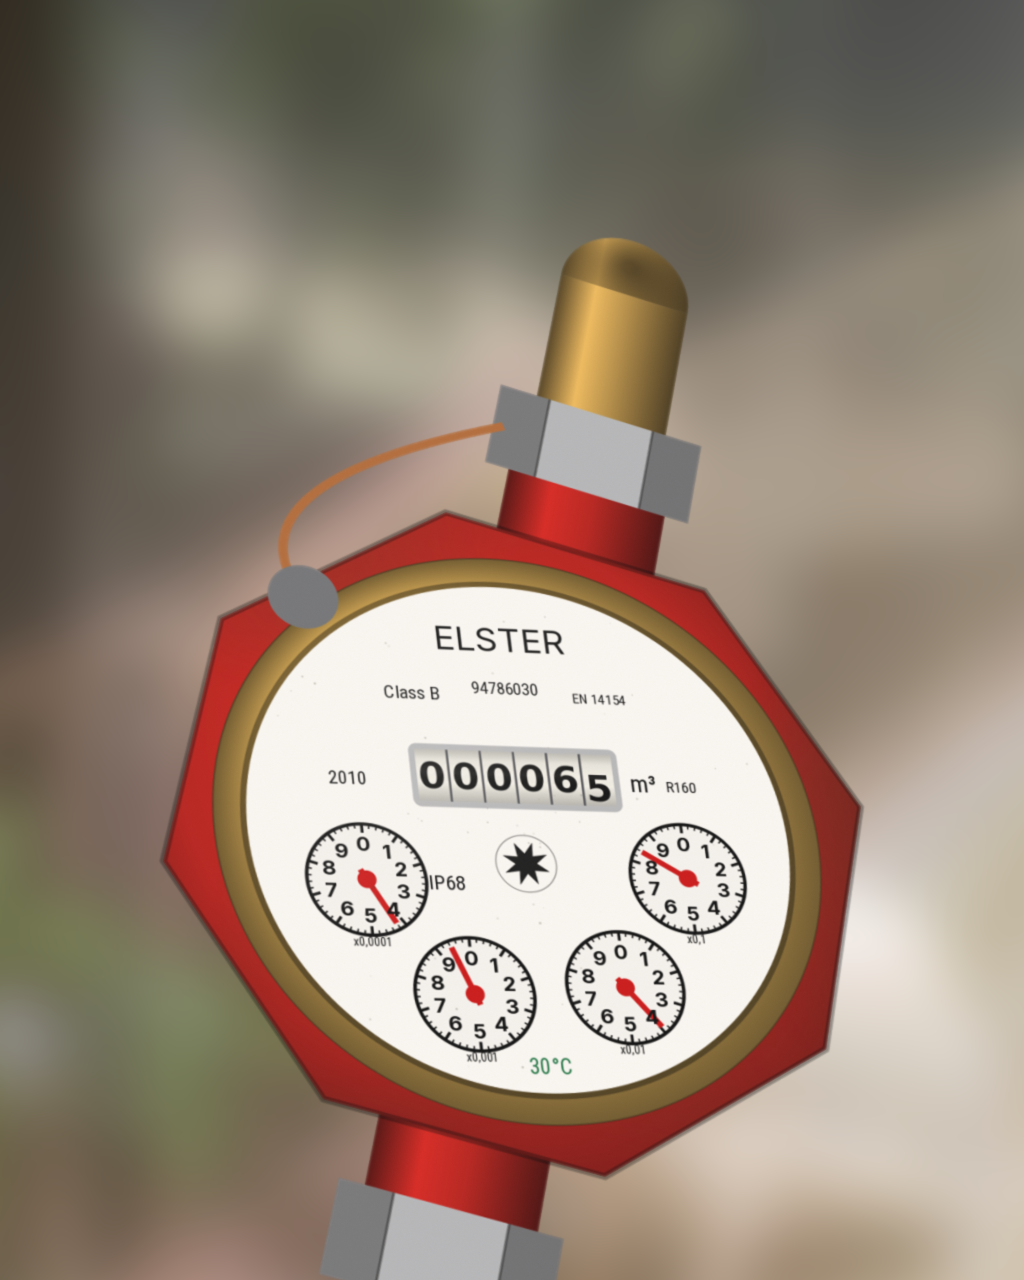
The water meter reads **64.8394** m³
